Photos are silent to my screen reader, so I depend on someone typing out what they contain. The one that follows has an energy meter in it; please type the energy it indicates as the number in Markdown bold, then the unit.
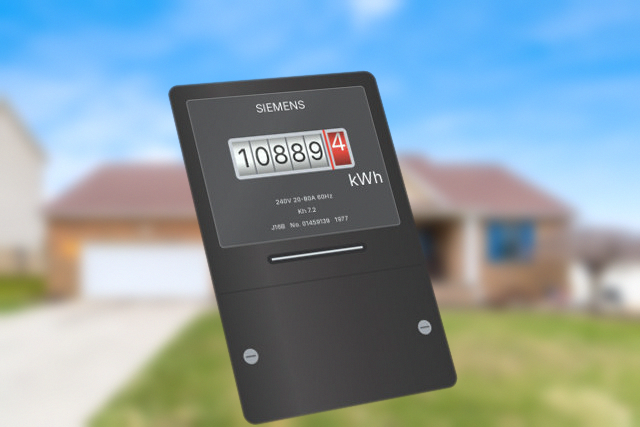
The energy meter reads **10889.4** kWh
